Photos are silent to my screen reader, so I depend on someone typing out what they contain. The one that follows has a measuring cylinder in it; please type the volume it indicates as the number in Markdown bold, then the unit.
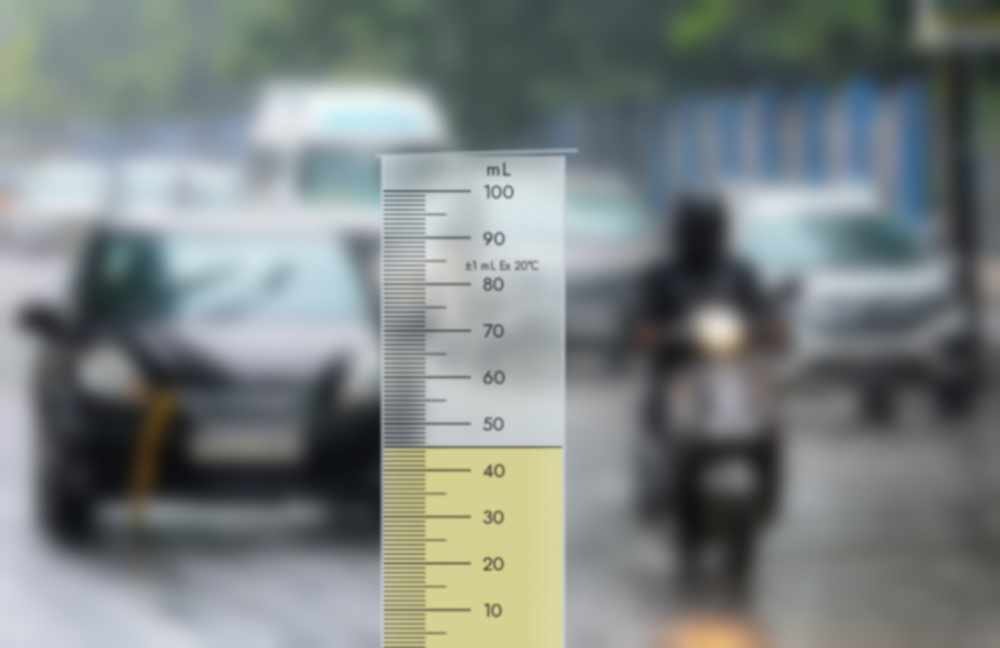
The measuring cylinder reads **45** mL
